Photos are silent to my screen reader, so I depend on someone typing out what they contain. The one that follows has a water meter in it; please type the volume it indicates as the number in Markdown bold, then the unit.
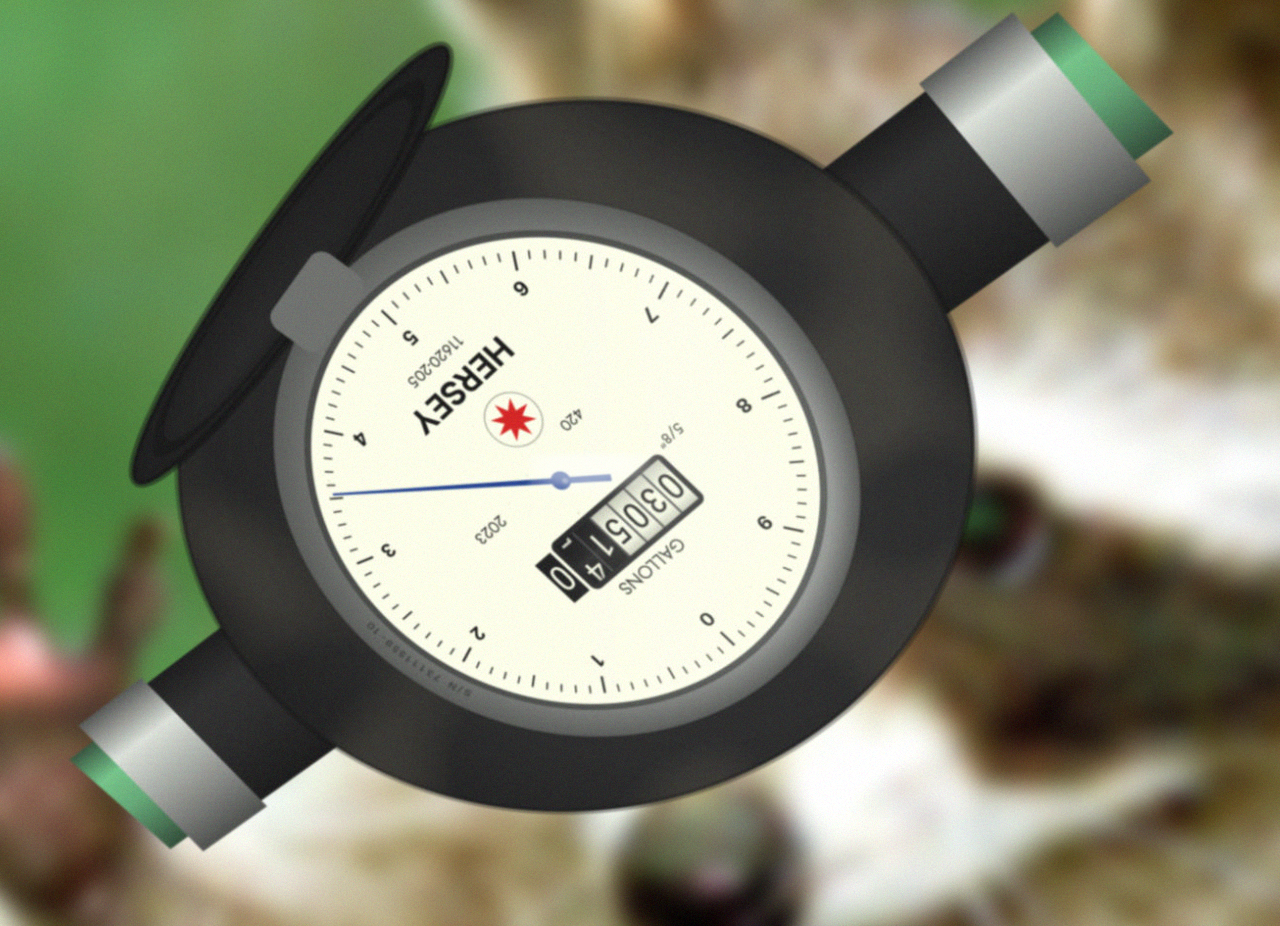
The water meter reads **305143.5** gal
